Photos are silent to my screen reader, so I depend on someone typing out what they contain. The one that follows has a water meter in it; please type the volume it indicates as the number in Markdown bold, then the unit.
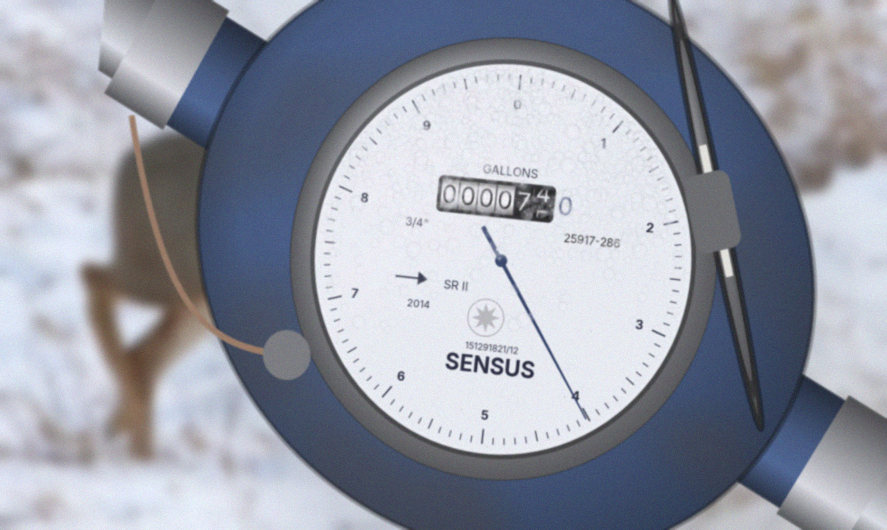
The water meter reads **744.0** gal
